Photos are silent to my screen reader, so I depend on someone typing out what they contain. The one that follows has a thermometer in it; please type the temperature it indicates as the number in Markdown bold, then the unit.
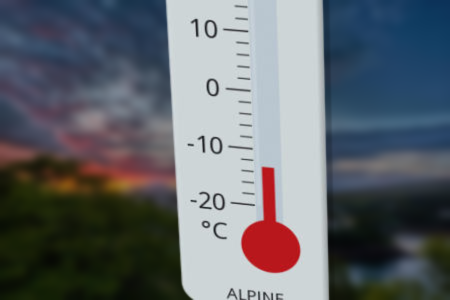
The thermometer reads **-13** °C
